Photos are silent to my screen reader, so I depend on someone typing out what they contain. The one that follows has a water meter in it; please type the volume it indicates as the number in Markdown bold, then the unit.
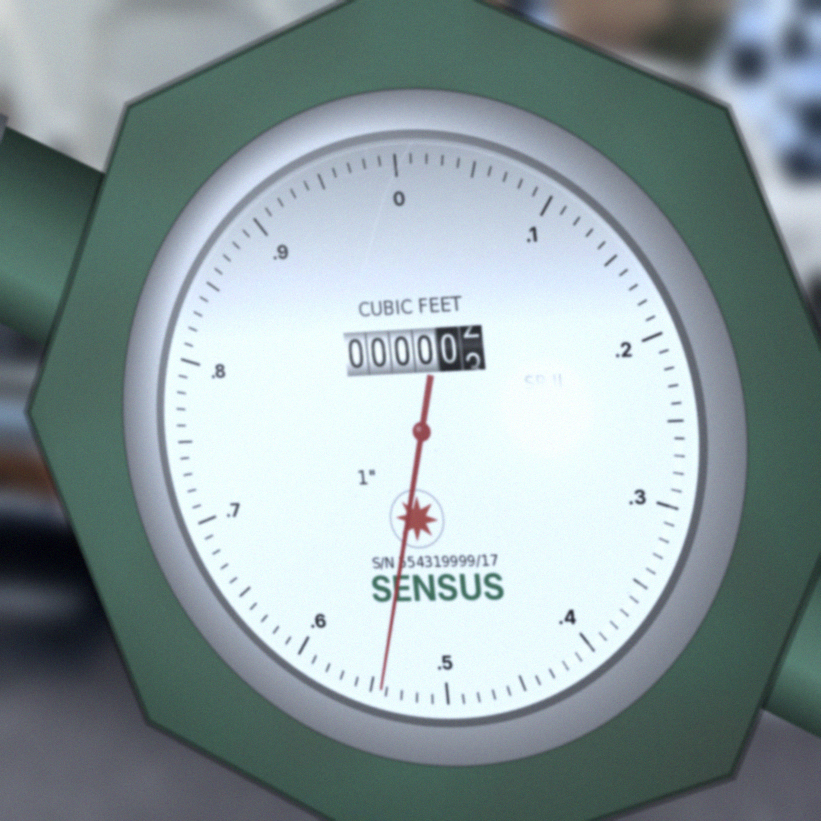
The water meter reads **2.54** ft³
